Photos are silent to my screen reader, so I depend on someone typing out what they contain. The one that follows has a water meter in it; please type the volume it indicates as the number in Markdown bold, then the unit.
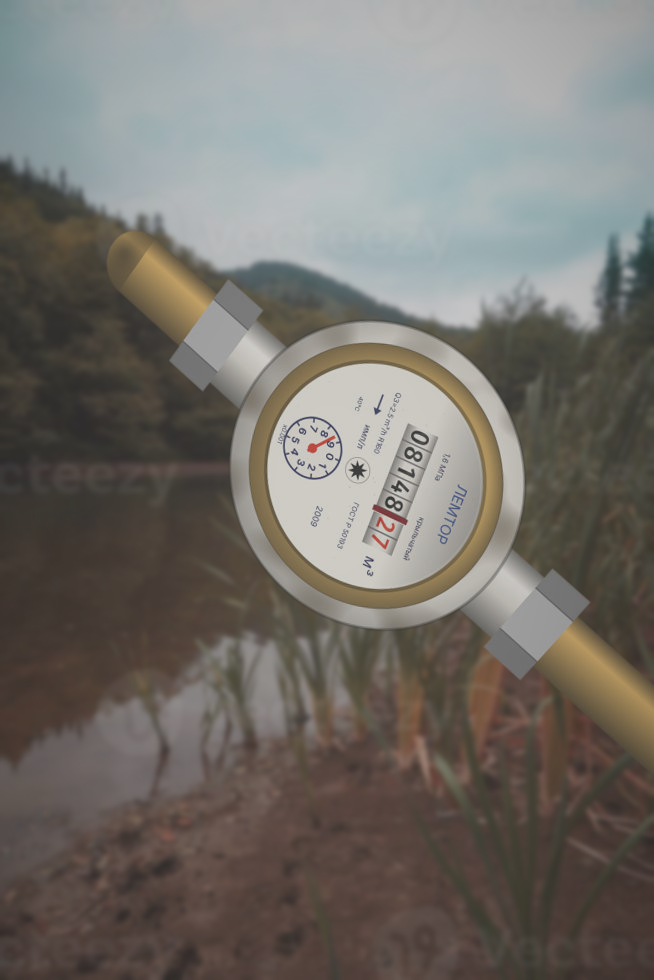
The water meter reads **8148.278** m³
